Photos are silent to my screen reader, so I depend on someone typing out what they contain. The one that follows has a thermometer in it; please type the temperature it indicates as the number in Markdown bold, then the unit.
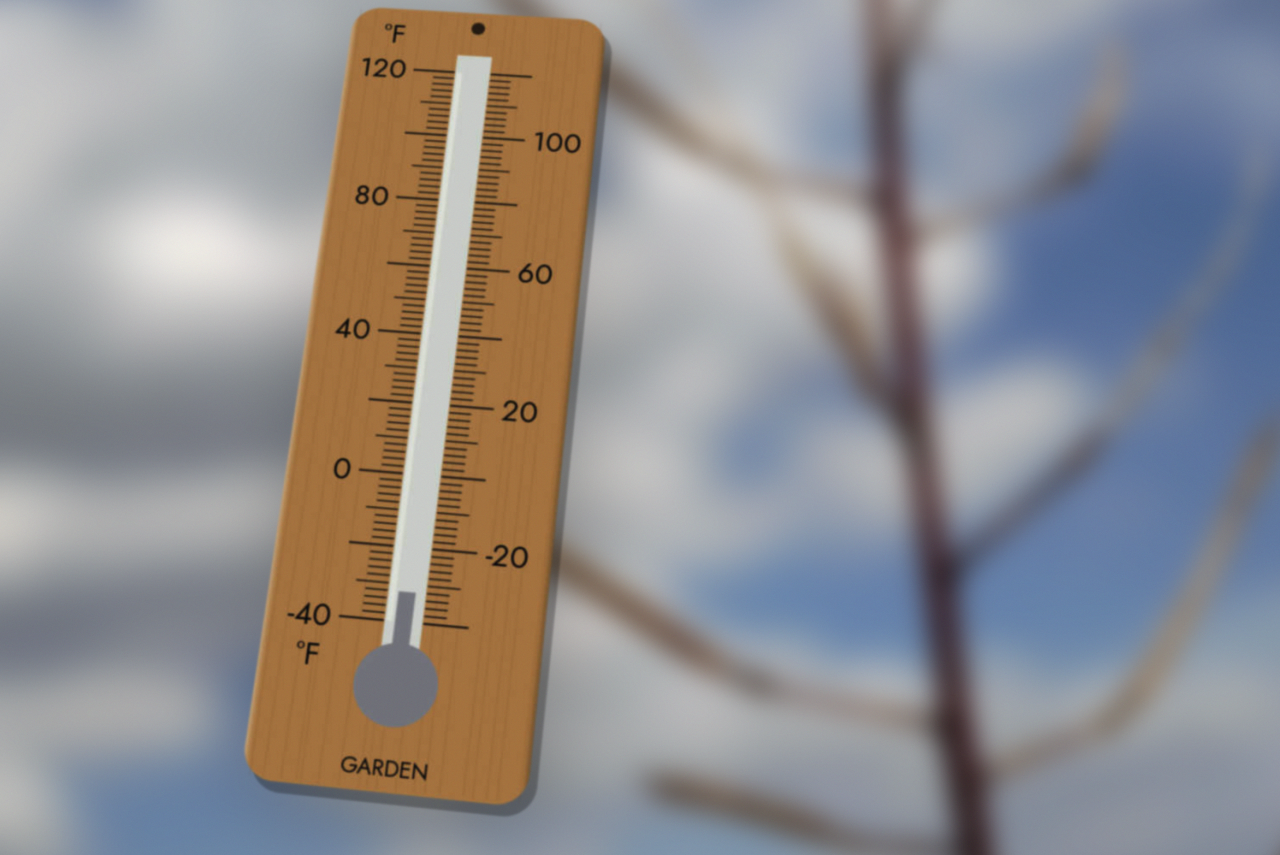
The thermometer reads **-32** °F
